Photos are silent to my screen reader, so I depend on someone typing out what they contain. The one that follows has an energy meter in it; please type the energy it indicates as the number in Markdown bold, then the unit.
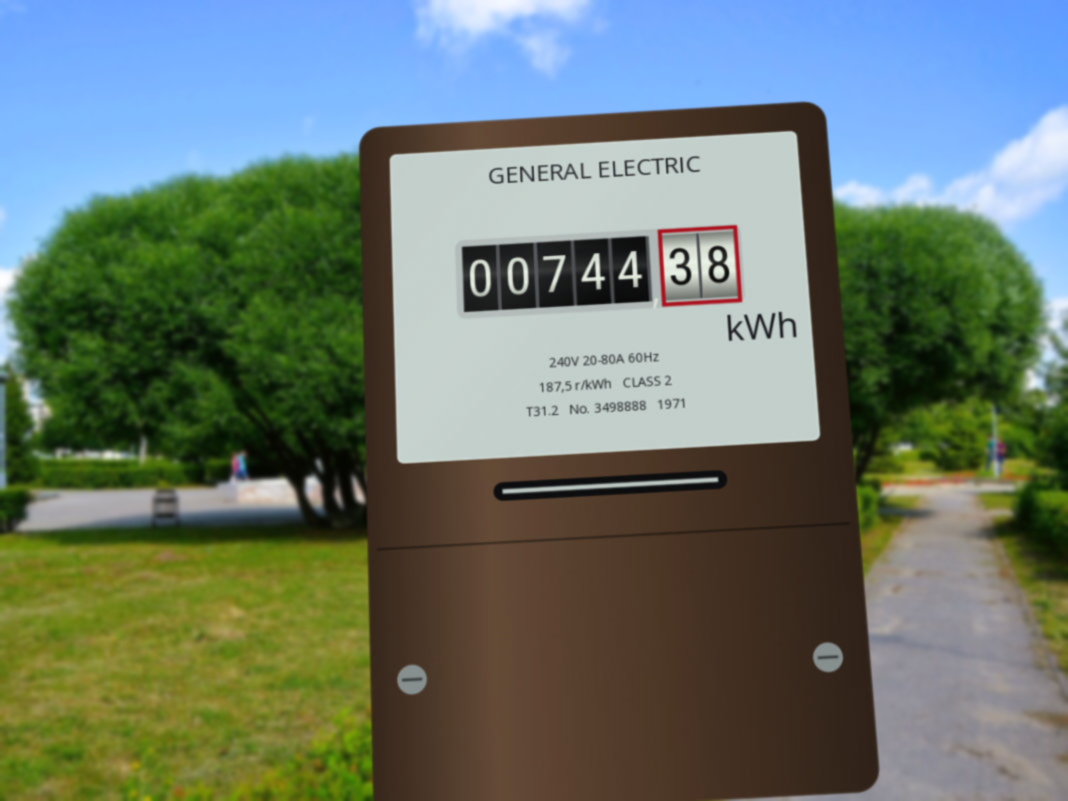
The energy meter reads **744.38** kWh
